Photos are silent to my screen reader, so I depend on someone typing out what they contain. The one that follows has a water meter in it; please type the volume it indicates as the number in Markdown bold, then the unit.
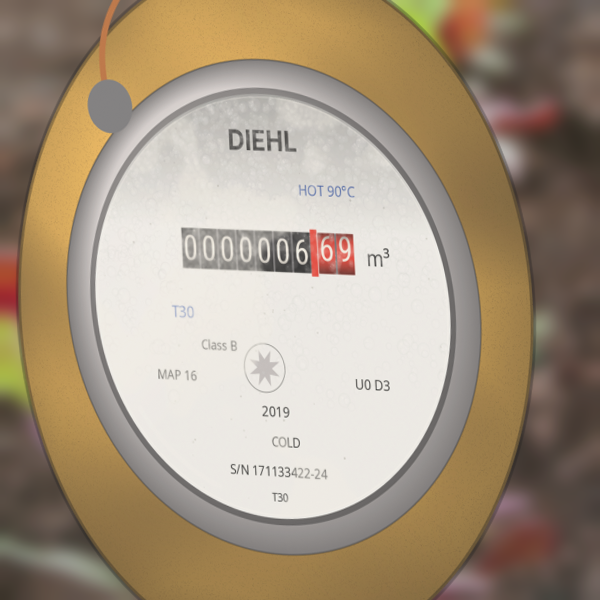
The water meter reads **6.69** m³
